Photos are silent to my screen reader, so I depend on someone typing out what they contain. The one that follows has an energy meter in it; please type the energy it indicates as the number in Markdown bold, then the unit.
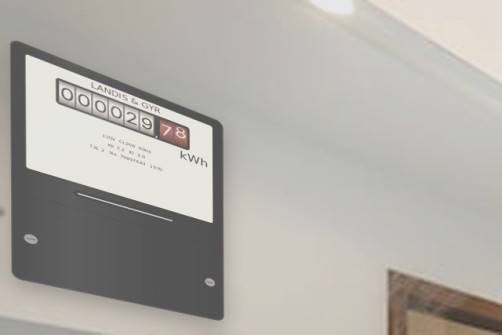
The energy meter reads **29.78** kWh
